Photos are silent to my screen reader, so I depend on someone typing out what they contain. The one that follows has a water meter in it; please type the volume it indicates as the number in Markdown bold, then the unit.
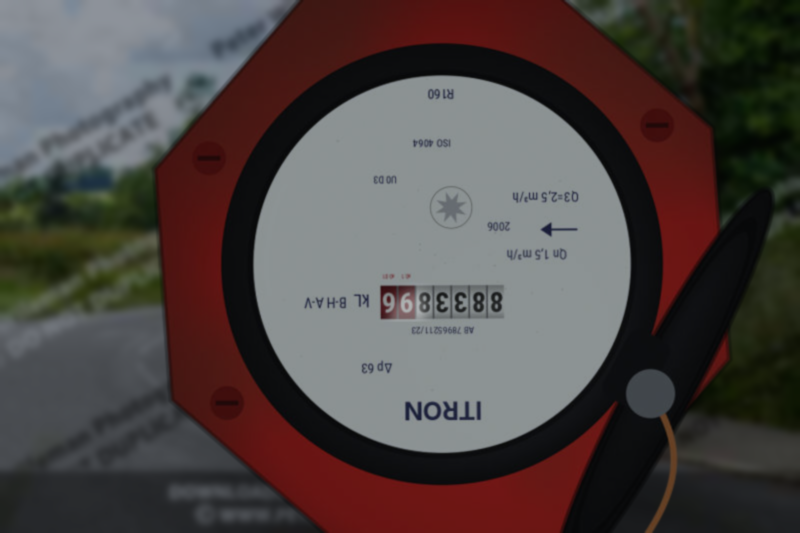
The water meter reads **88338.96** kL
